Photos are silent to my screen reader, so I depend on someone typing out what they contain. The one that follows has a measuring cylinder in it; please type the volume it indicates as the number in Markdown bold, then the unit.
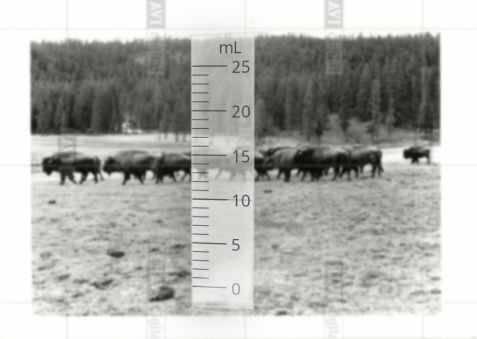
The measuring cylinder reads **10** mL
